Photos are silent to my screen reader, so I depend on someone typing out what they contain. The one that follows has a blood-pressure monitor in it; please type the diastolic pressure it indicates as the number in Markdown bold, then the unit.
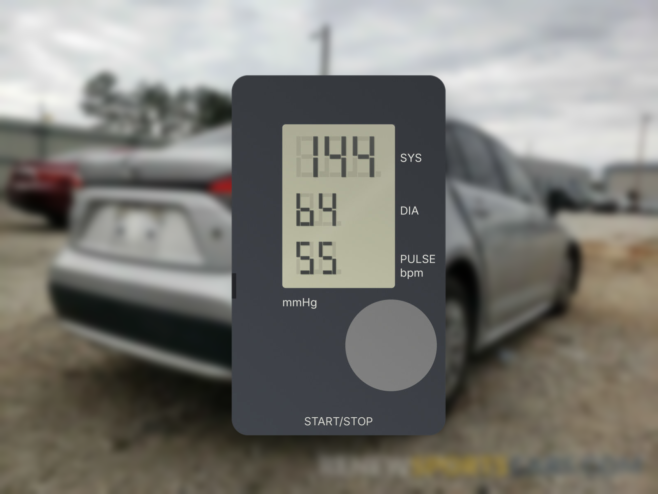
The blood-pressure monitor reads **64** mmHg
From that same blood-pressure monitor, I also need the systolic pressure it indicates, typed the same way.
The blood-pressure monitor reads **144** mmHg
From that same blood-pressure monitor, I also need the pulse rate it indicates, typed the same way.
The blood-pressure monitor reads **55** bpm
